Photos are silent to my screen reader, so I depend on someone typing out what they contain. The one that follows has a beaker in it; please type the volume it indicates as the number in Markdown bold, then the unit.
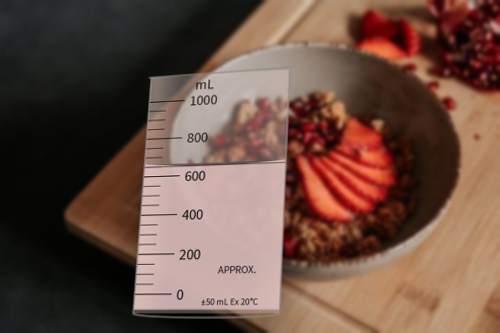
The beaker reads **650** mL
